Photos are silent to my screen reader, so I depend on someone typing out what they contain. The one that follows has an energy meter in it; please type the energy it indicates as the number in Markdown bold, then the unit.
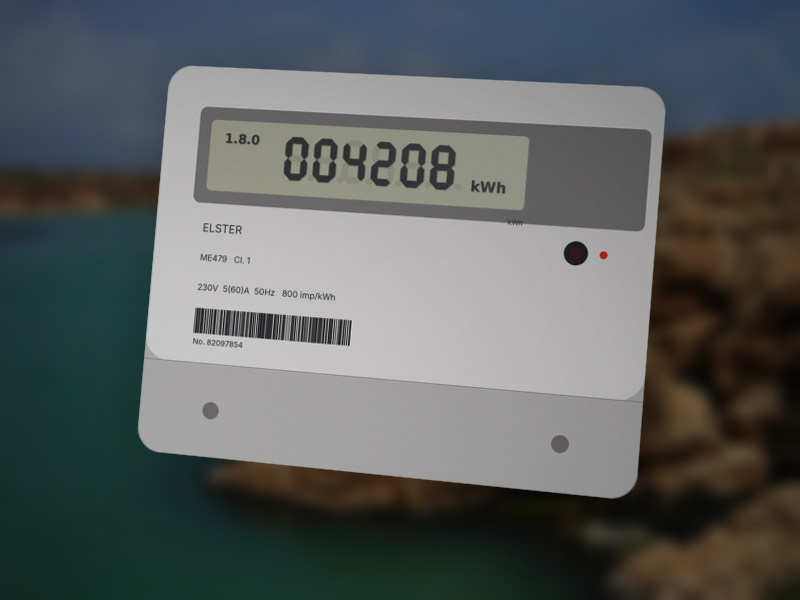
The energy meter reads **4208** kWh
